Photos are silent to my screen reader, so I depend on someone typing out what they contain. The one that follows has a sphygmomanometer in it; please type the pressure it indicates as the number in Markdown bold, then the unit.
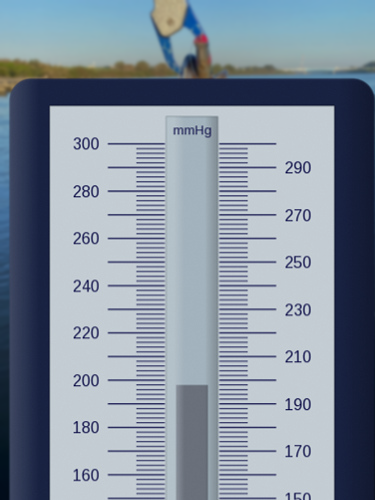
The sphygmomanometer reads **198** mmHg
